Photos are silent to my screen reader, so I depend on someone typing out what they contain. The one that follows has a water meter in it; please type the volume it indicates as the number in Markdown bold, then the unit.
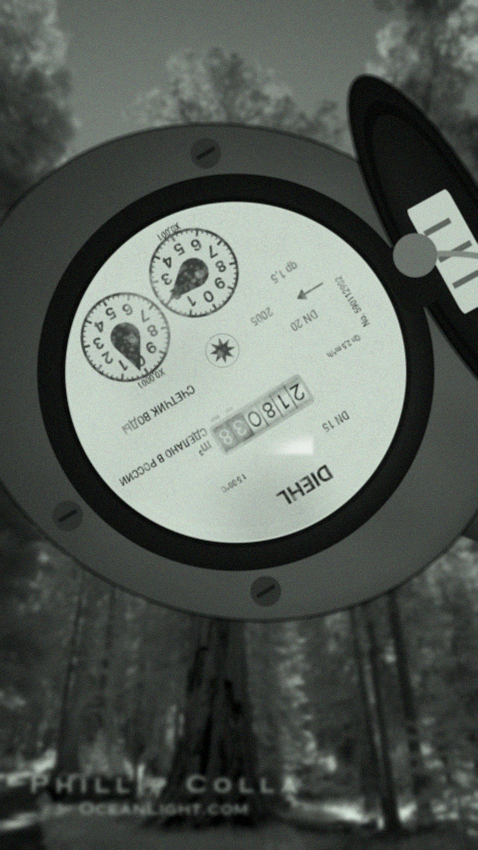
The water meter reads **2180.3820** m³
